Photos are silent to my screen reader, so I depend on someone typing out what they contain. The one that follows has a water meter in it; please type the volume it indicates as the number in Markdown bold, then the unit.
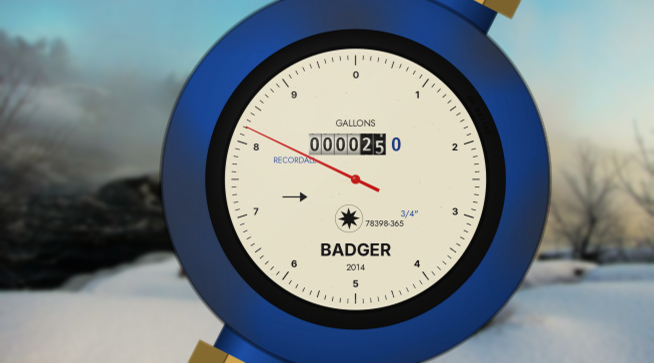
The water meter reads **248.2** gal
